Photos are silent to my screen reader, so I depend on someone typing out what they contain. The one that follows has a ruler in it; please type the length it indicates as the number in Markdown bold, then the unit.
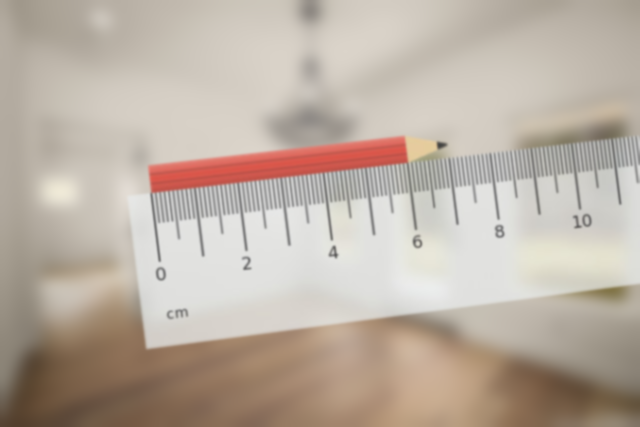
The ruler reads **7** cm
